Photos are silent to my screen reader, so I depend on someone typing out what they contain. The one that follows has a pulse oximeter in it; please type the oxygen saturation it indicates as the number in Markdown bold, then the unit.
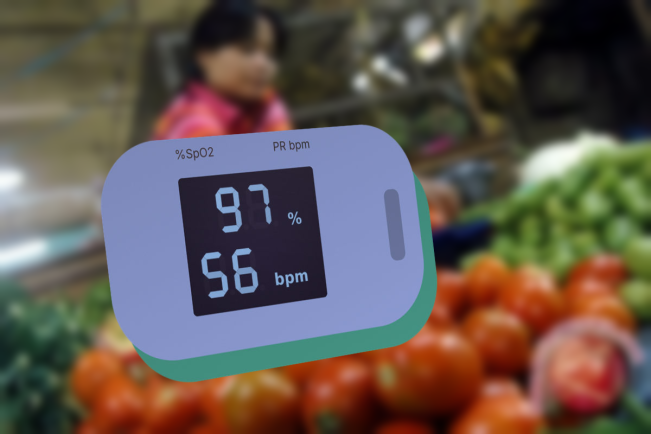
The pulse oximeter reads **97** %
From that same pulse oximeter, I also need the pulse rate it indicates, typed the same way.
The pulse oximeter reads **56** bpm
